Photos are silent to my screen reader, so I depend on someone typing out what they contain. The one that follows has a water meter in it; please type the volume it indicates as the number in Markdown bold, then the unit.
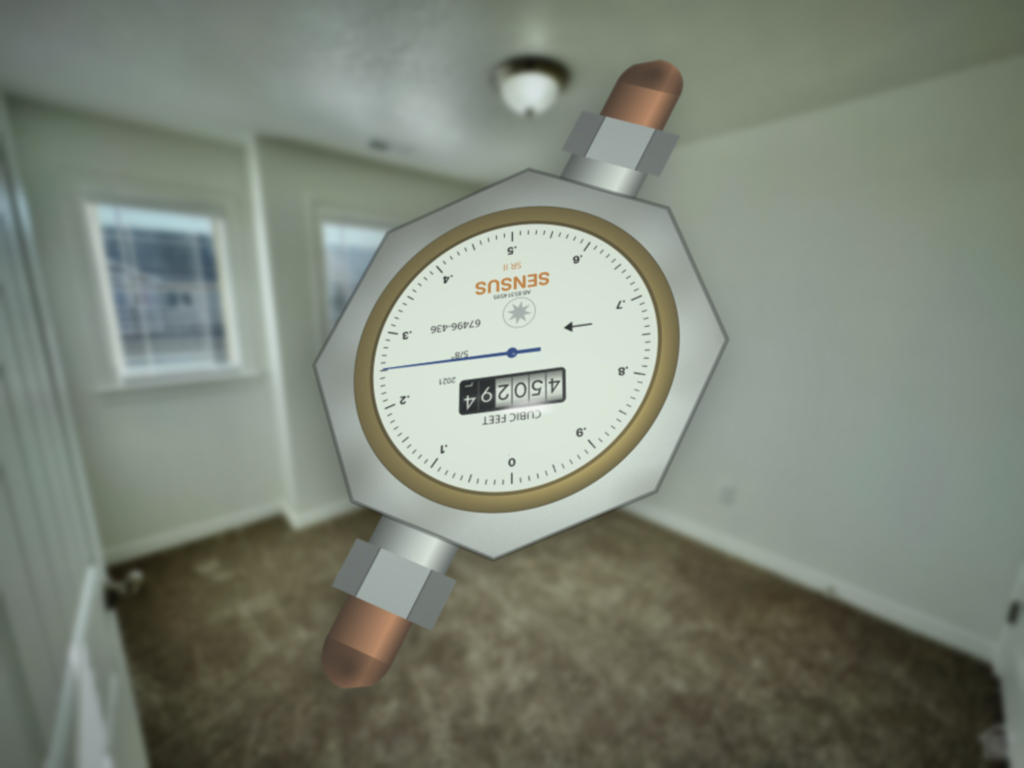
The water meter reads **450294.25** ft³
